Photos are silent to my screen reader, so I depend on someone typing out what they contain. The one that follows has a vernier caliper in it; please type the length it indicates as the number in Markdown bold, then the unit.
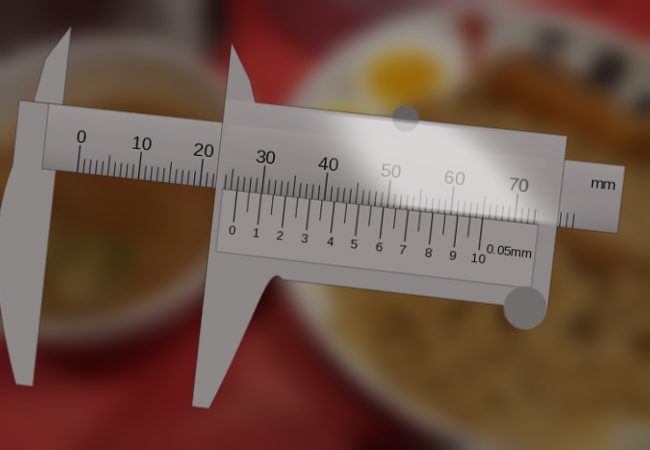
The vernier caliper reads **26.0** mm
